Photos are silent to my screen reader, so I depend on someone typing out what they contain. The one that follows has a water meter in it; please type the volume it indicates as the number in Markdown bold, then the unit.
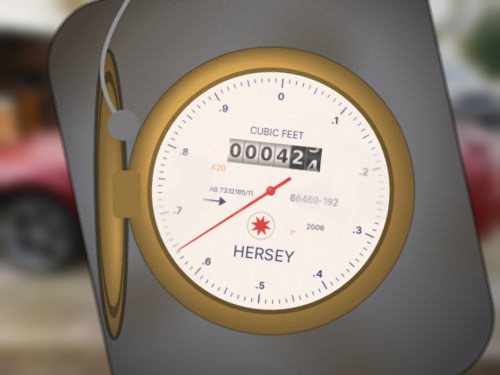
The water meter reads **423.64** ft³
